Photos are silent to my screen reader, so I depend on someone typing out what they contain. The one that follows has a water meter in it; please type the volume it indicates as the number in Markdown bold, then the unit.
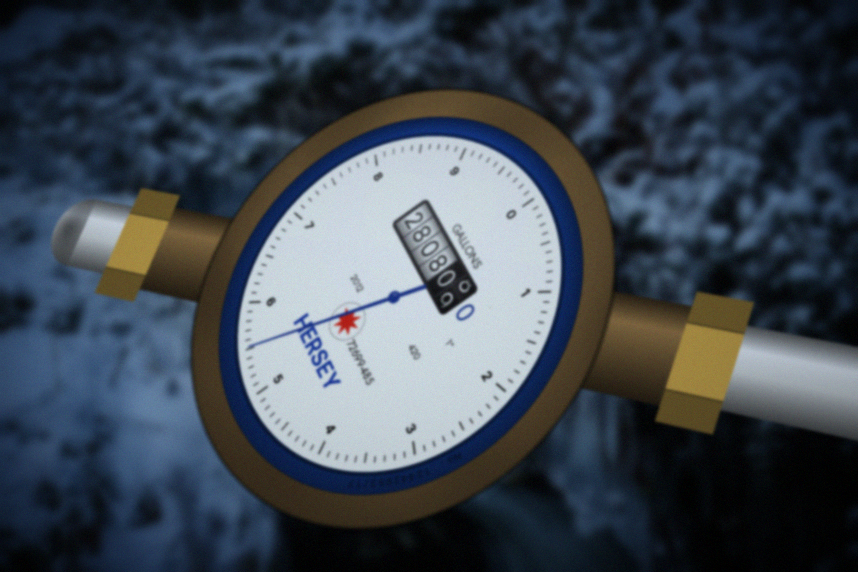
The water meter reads **2808085.5** gal
